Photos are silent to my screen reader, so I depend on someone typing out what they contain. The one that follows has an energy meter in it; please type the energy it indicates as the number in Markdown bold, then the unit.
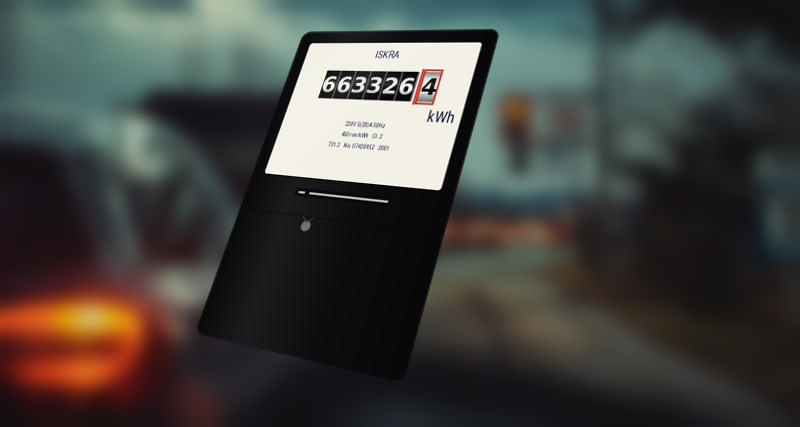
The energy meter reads **663326.4** kWh
